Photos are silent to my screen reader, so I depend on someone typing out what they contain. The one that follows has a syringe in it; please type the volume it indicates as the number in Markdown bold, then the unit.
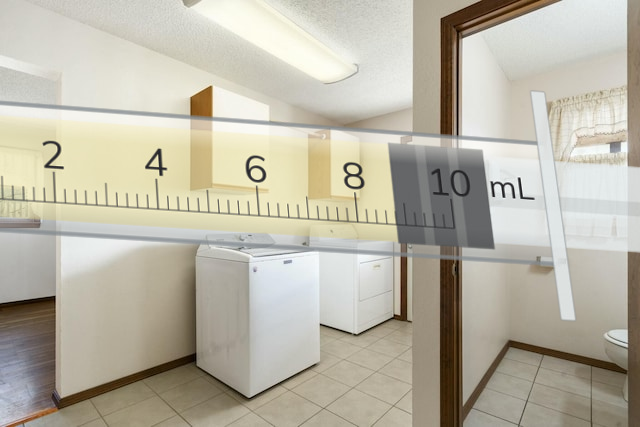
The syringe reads **8.8** mL
